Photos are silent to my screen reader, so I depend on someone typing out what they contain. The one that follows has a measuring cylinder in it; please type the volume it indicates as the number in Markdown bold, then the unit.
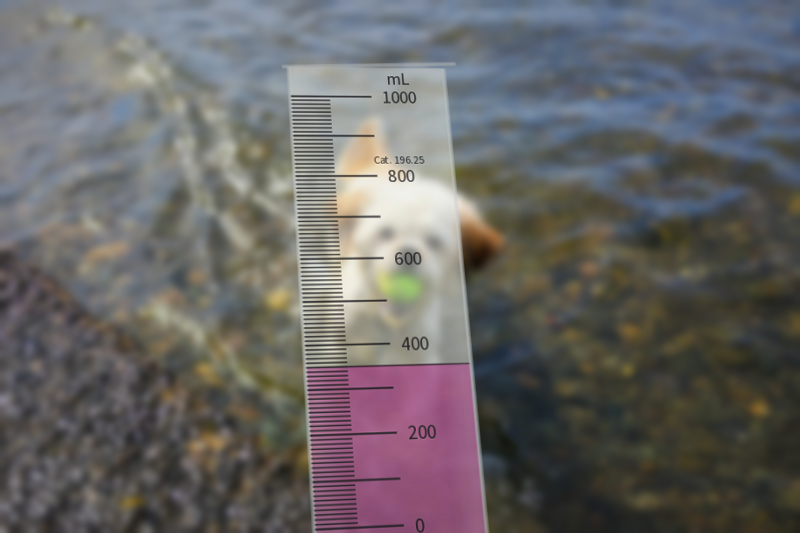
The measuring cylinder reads **350** mL
